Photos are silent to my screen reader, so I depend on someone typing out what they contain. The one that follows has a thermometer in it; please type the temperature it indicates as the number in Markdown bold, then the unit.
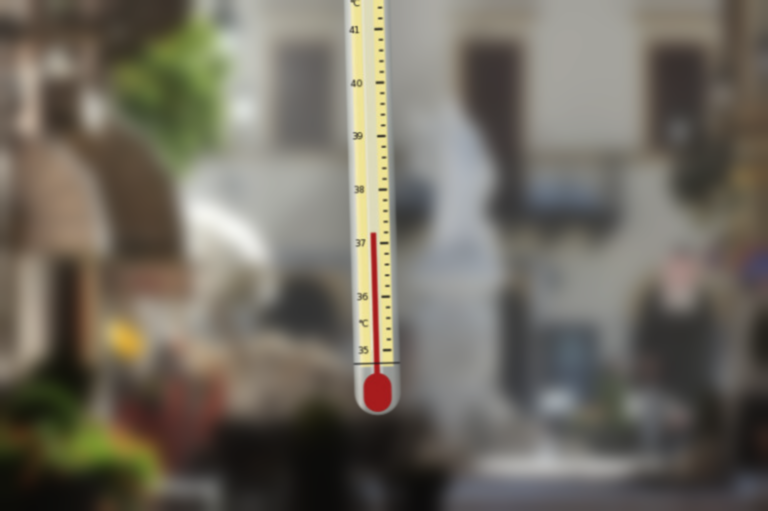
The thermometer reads **37.2** °C
